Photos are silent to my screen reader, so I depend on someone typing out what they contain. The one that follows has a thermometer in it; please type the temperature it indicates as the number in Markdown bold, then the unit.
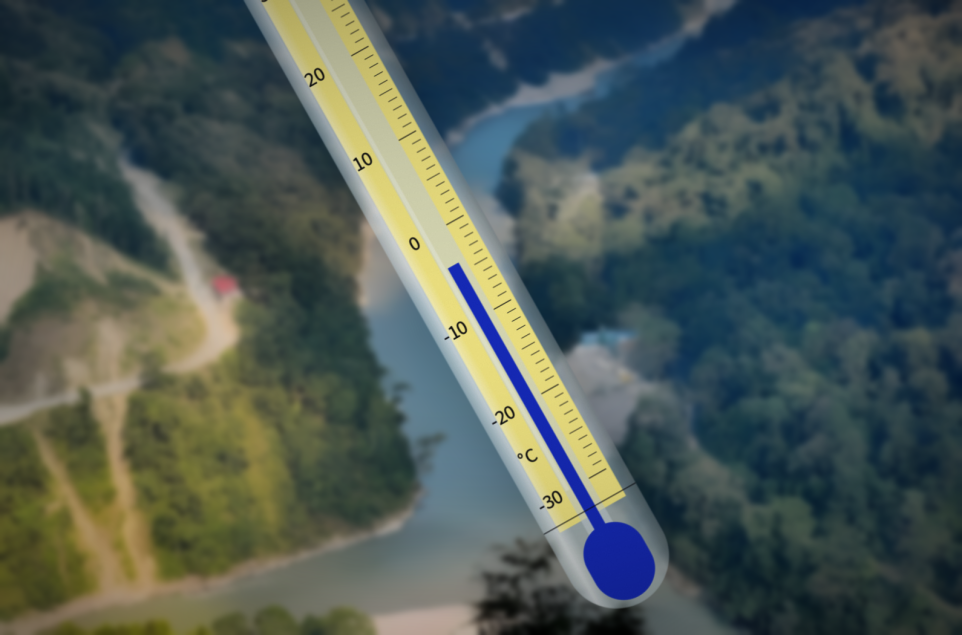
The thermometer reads **-4** °C
